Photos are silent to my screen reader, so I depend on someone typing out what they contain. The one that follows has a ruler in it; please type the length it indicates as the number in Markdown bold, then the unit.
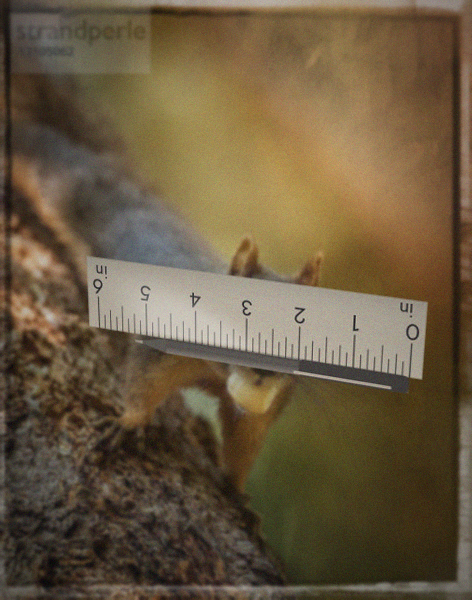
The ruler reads **5.25** in
